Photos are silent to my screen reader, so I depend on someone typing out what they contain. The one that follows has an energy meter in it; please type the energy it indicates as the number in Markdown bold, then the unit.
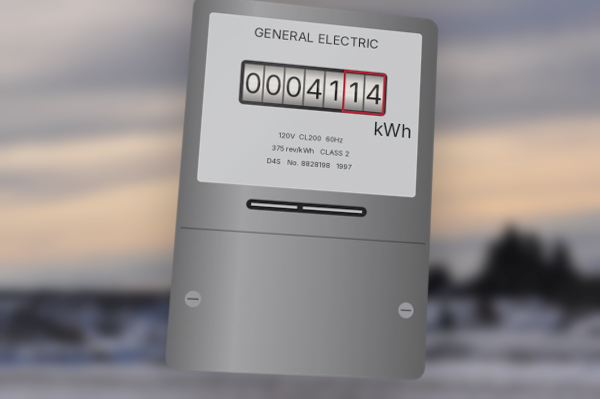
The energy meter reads **41.14** kWh
